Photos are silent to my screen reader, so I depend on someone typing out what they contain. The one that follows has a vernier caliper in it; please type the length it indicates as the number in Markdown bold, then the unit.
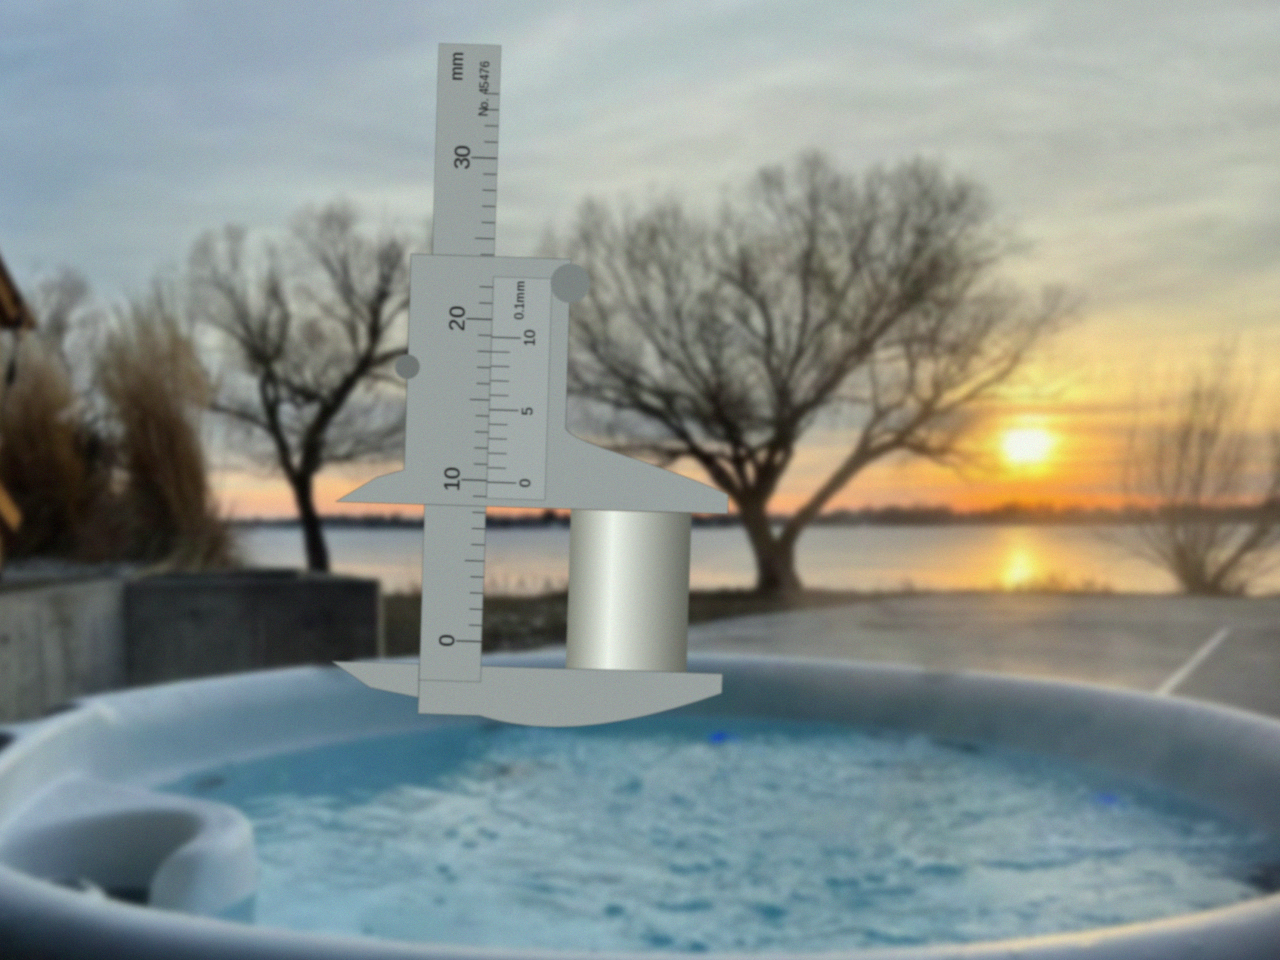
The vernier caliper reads **9.9** mm
